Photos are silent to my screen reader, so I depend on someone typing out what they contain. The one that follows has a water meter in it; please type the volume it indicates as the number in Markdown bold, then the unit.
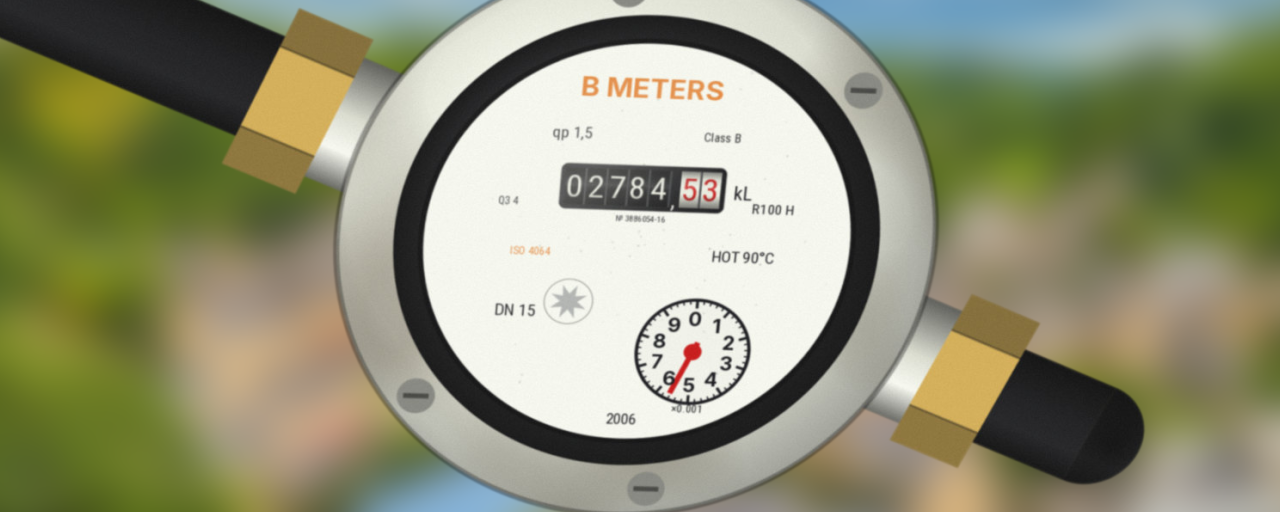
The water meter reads **2784.535** kL
